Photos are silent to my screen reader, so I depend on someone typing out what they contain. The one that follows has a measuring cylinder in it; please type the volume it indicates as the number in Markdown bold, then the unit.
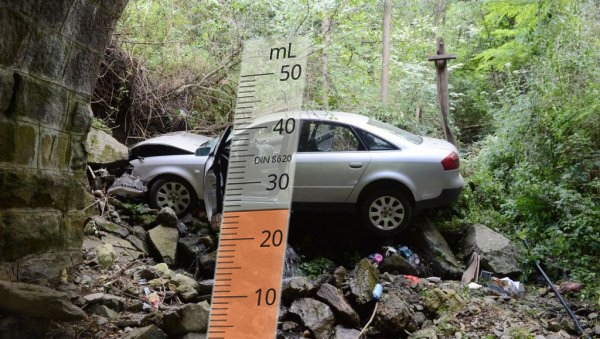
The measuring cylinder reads **25** mL
